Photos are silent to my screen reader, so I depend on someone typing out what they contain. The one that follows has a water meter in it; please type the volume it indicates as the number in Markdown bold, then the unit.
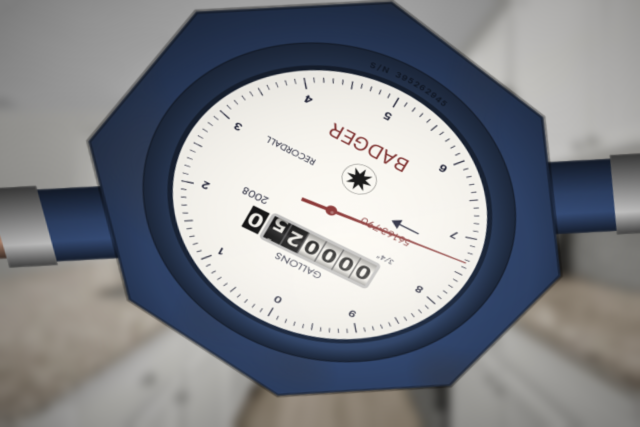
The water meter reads **247.3** gal
